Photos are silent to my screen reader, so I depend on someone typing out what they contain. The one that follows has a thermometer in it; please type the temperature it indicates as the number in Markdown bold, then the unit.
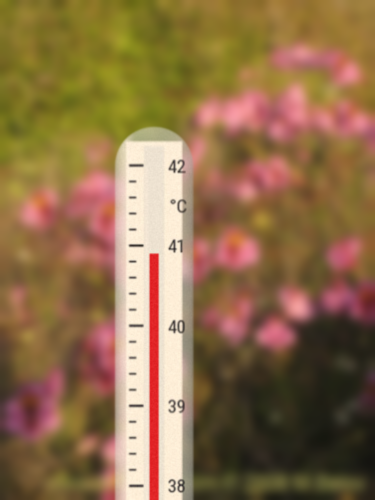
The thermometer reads **40.9** °C
